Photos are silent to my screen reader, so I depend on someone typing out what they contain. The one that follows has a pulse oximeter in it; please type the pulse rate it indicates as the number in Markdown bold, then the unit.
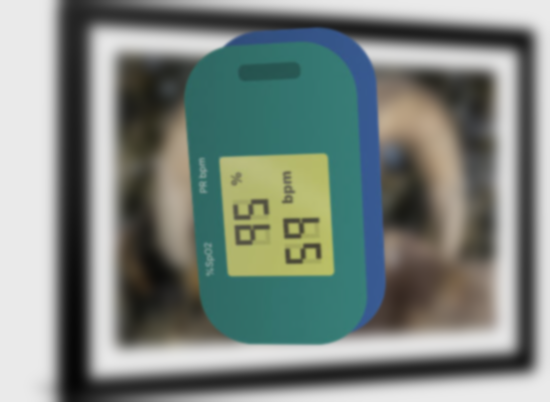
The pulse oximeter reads **59** bpm
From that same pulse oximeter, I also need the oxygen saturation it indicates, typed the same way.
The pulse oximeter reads **95** %
